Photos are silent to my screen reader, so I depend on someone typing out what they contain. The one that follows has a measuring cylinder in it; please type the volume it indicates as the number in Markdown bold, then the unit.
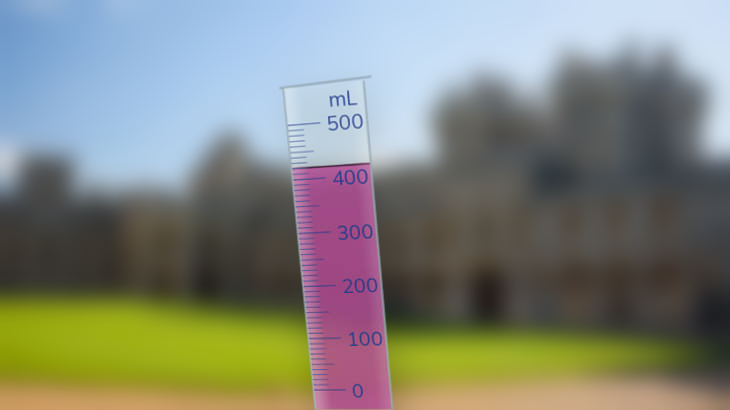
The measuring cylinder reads **420** mL
